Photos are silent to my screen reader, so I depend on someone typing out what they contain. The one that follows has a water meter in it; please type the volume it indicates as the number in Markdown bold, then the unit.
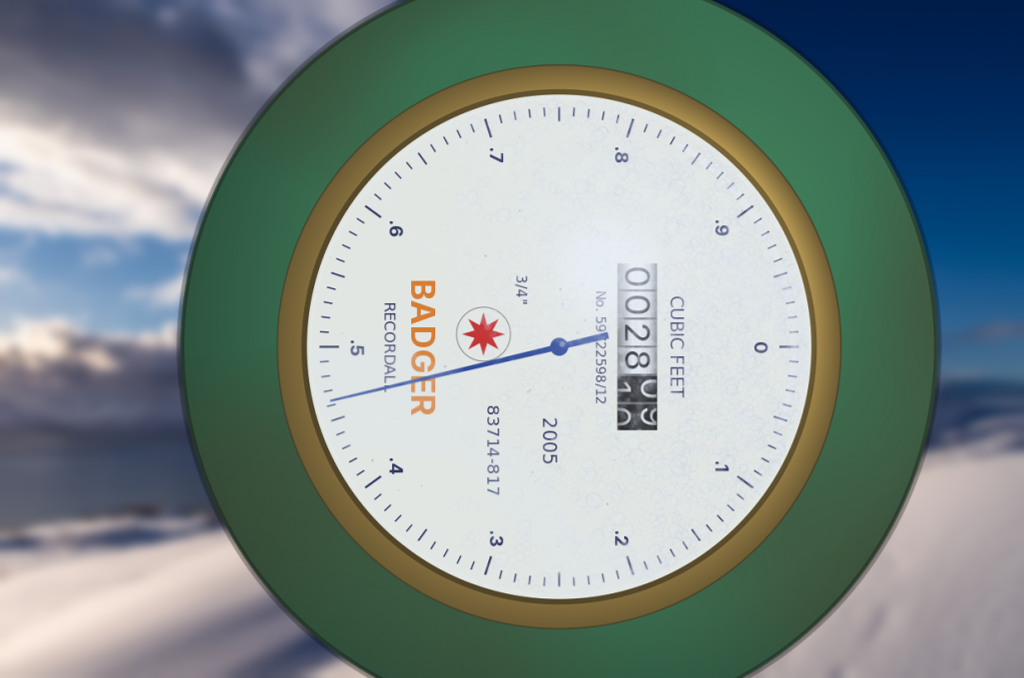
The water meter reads **2809.46** ft³
